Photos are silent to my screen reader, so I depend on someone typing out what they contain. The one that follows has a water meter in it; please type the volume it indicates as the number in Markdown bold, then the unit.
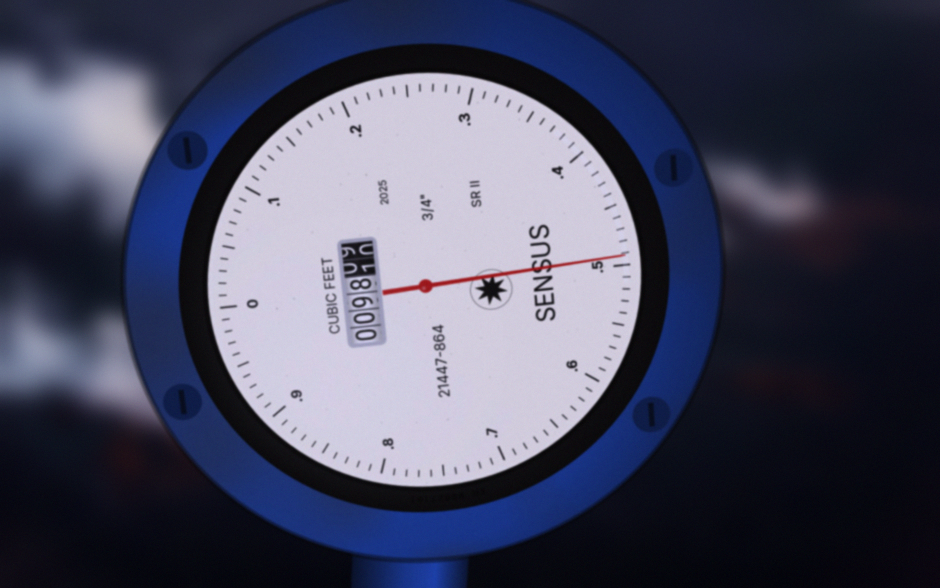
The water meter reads **9809.49** ft³
